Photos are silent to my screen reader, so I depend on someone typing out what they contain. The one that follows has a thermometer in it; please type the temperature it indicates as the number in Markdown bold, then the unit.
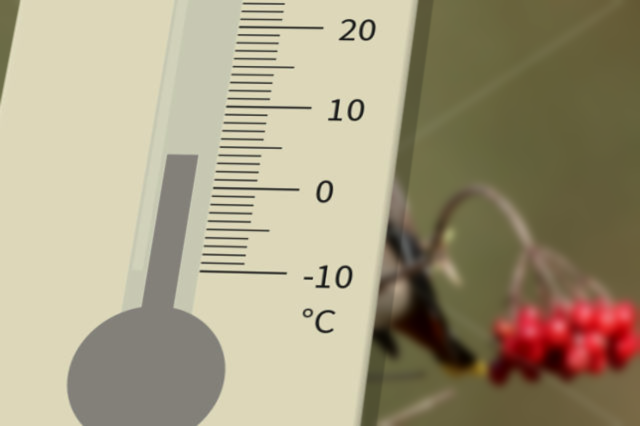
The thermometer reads **4** °C
